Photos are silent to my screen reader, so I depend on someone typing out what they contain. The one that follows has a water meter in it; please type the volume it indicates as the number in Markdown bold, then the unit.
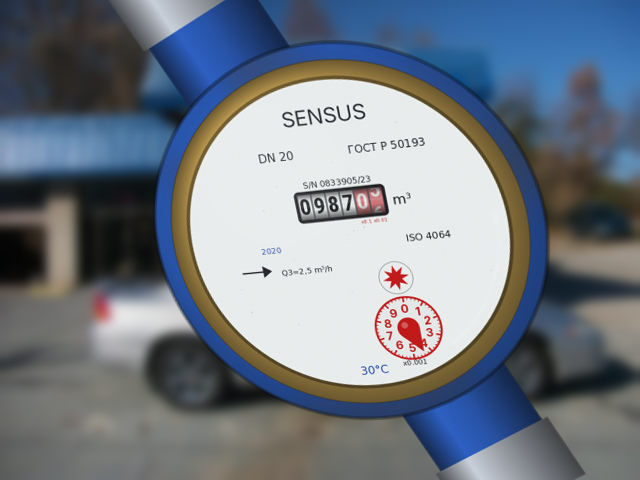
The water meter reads **987.054** m³
